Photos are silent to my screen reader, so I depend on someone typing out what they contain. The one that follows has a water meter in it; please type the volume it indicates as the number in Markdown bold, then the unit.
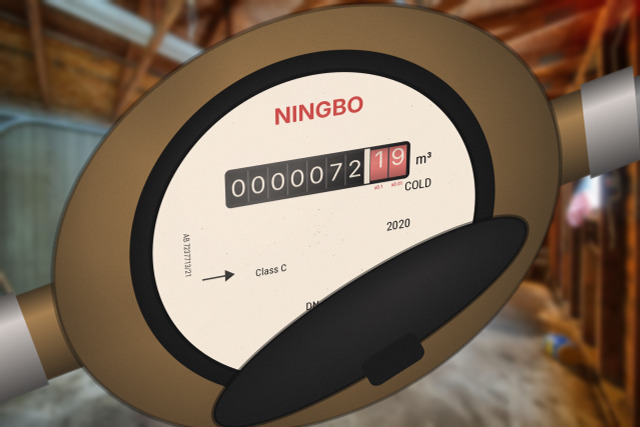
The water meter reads **72.19** m³
